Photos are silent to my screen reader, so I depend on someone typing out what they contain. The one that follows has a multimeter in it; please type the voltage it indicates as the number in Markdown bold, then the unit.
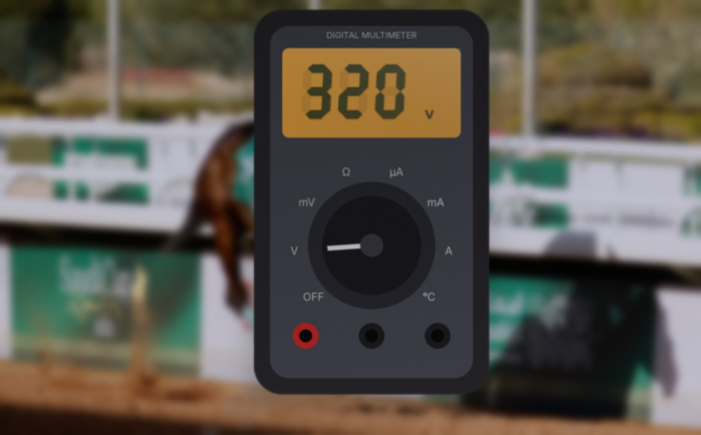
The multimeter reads **320** V
